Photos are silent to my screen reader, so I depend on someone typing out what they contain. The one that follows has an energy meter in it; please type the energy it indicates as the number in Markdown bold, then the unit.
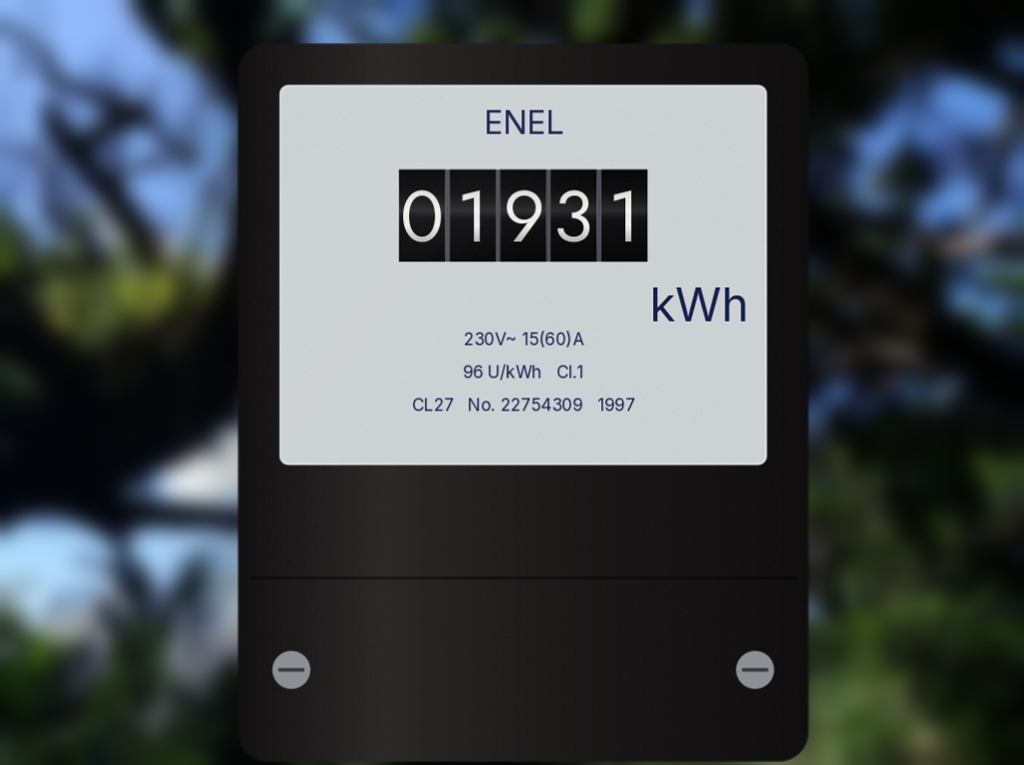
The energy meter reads **1931** kWh
